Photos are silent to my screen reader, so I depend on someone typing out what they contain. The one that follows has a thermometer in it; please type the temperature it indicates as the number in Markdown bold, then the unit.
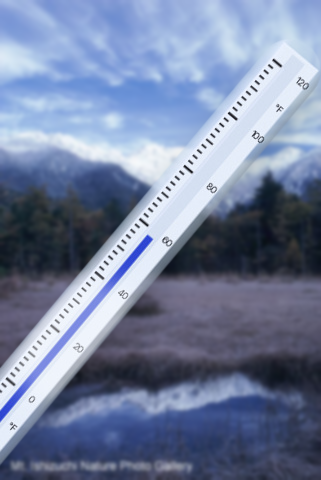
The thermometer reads **58** °F
